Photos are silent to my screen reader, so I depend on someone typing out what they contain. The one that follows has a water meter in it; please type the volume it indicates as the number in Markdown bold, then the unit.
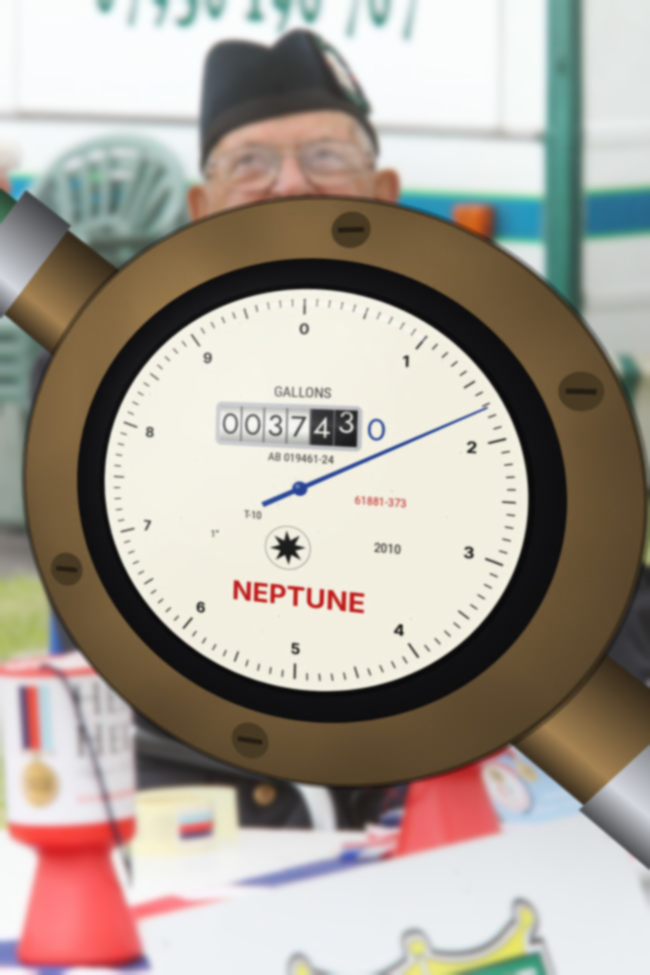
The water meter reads **37431.7** gal
